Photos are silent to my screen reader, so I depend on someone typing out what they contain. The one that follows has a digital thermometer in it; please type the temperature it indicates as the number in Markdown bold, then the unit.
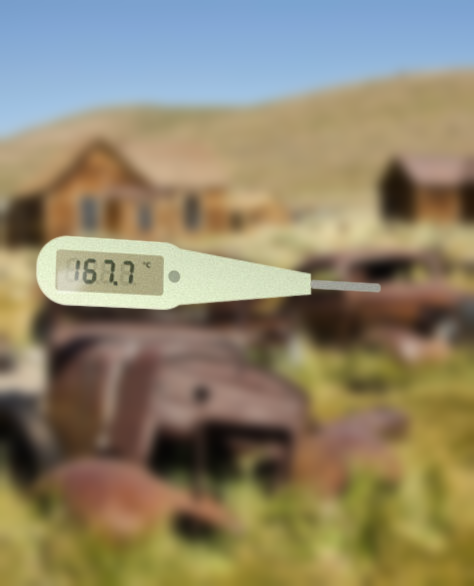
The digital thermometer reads **167.7** °C
